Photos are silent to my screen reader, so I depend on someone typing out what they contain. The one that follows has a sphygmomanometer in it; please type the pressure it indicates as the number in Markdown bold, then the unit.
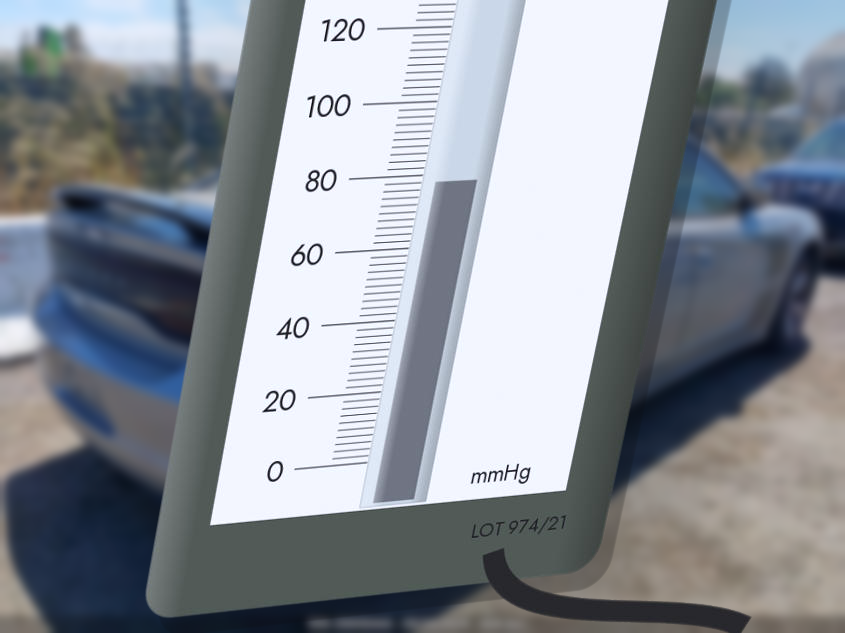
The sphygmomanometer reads **78** mmHg
